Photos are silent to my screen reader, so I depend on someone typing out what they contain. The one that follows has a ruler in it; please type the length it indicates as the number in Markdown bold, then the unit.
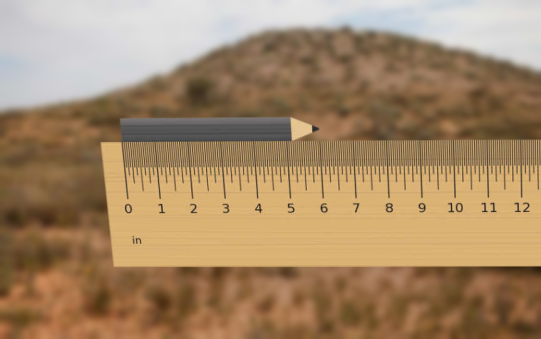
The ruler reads **6** in
